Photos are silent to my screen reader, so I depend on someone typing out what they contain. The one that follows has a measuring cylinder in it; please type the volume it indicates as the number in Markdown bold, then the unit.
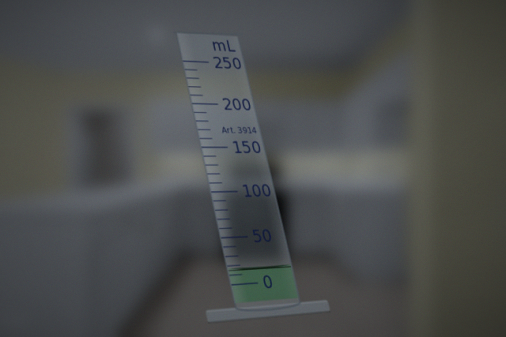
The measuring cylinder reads **15** mL
